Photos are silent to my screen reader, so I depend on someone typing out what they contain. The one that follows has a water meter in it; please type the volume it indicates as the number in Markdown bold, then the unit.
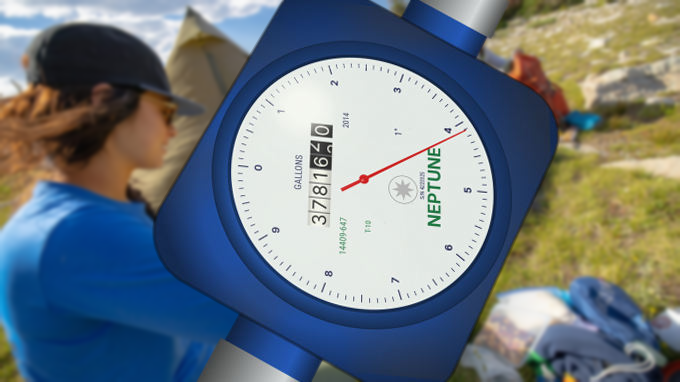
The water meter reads **3781624.1** gal
